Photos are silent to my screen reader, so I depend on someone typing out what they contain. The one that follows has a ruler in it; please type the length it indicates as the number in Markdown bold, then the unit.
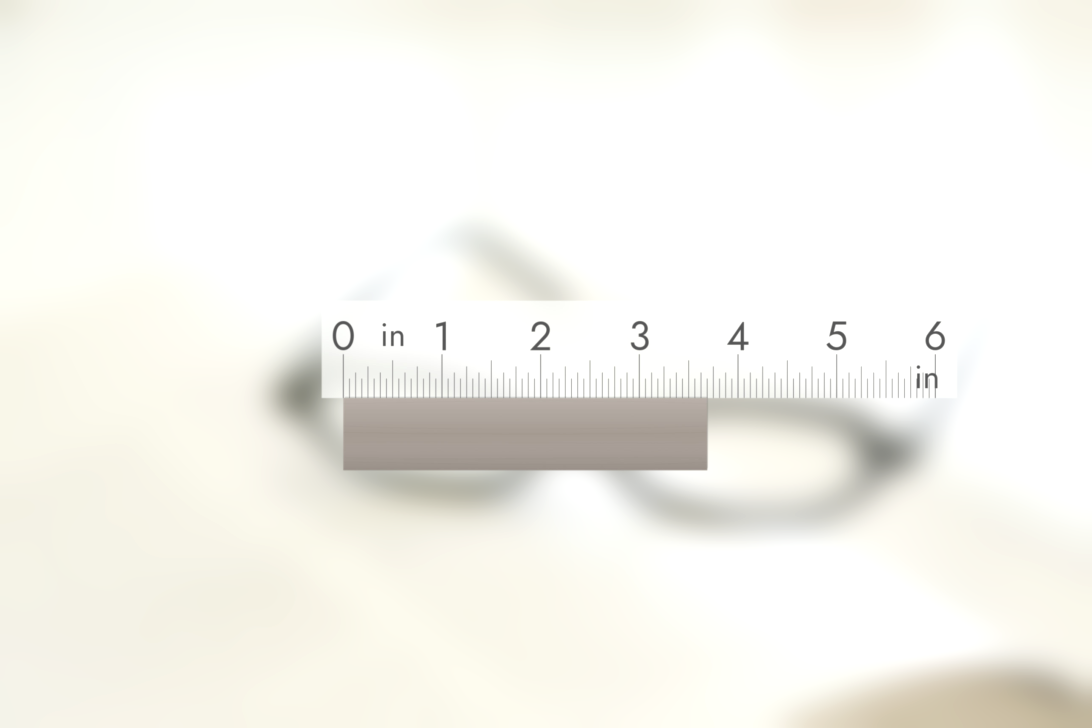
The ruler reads **3.6875** in
